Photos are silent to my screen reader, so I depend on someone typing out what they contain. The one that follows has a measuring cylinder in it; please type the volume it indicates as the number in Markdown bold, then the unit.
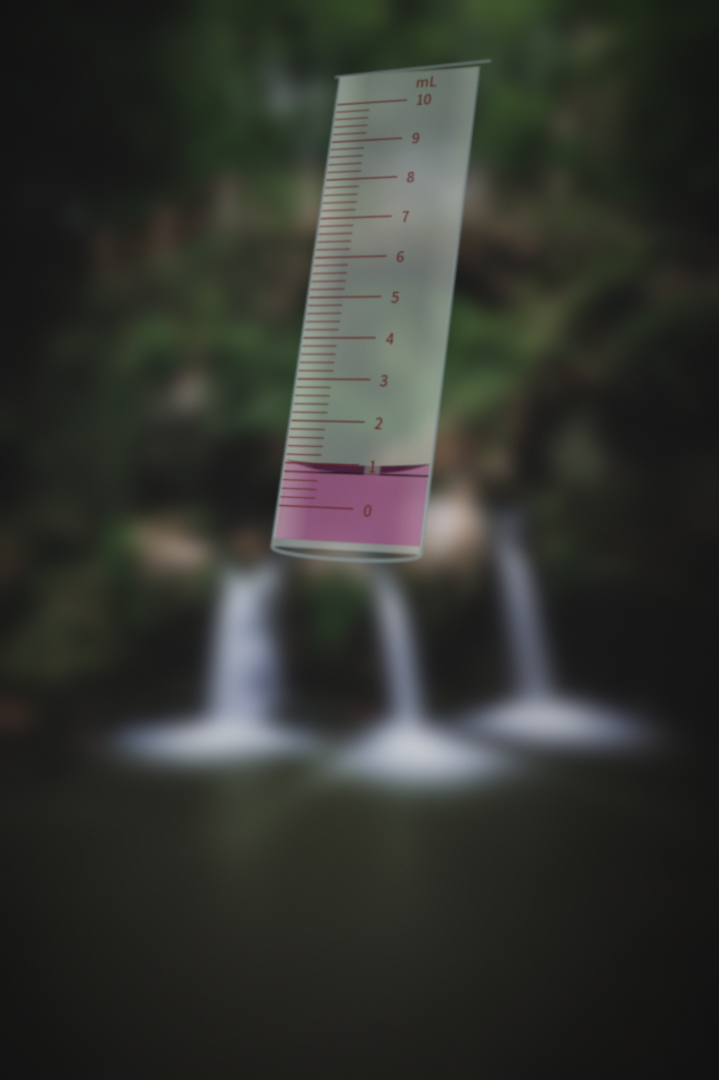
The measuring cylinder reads **0.8** mL
